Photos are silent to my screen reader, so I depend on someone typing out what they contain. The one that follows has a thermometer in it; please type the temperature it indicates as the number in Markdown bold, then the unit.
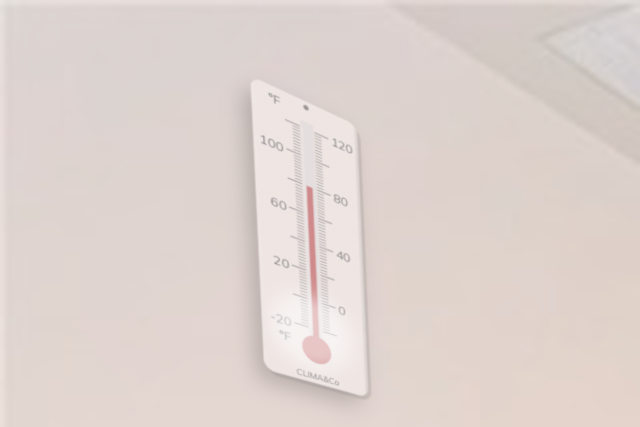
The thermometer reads **80** °F
